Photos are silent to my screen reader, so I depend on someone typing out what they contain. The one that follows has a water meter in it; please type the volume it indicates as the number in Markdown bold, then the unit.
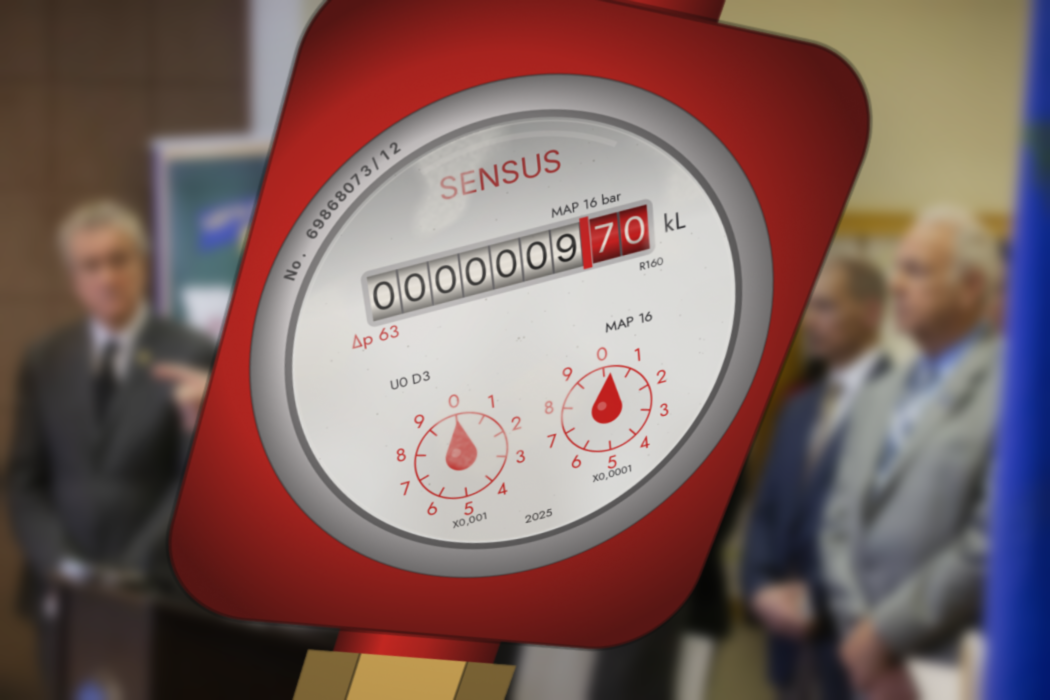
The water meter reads **9.7000** kL
